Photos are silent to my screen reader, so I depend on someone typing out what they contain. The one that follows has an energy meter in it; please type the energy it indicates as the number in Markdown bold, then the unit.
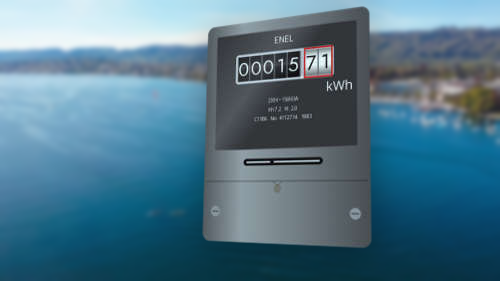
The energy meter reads **15.71** kWh
